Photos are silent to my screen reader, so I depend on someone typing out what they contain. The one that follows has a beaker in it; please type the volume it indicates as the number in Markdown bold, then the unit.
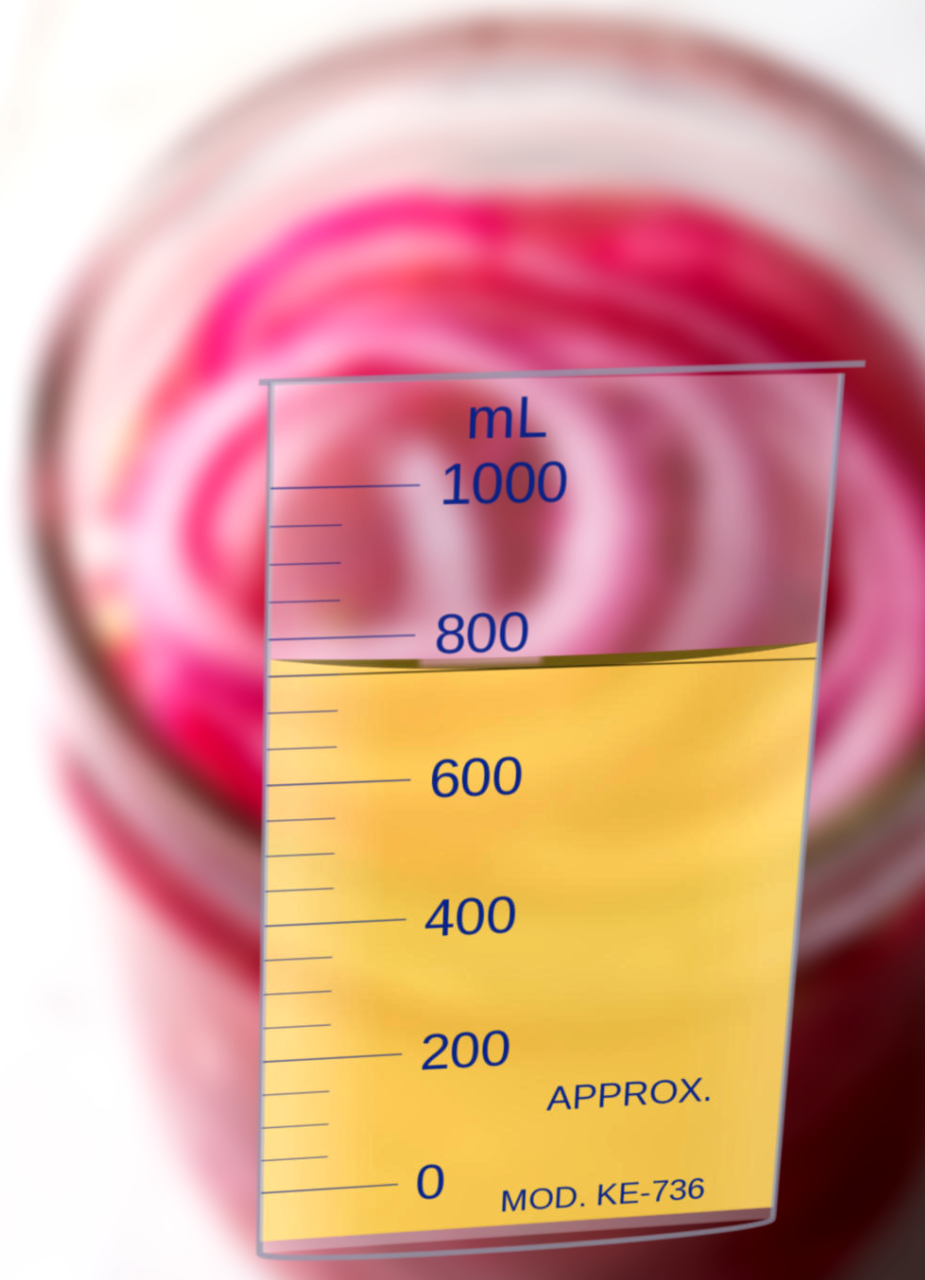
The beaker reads **750** mL
